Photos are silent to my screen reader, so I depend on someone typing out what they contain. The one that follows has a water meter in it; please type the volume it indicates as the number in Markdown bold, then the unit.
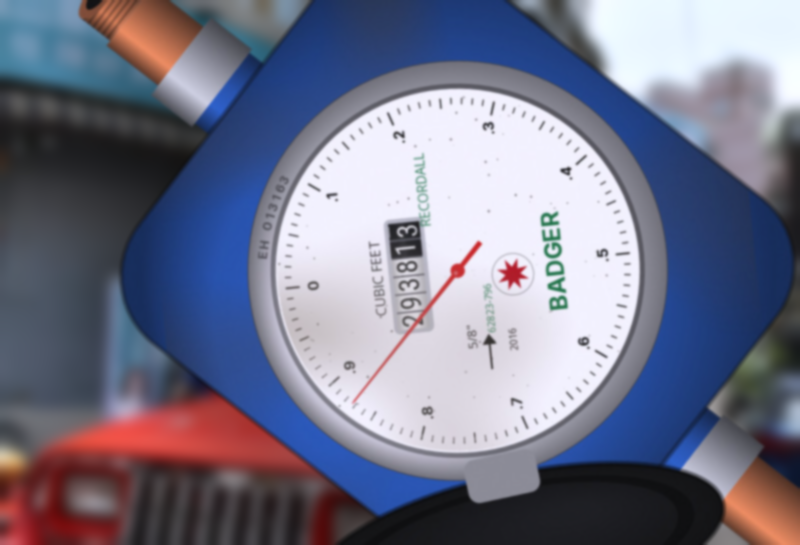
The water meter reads **293812.87** ft³
